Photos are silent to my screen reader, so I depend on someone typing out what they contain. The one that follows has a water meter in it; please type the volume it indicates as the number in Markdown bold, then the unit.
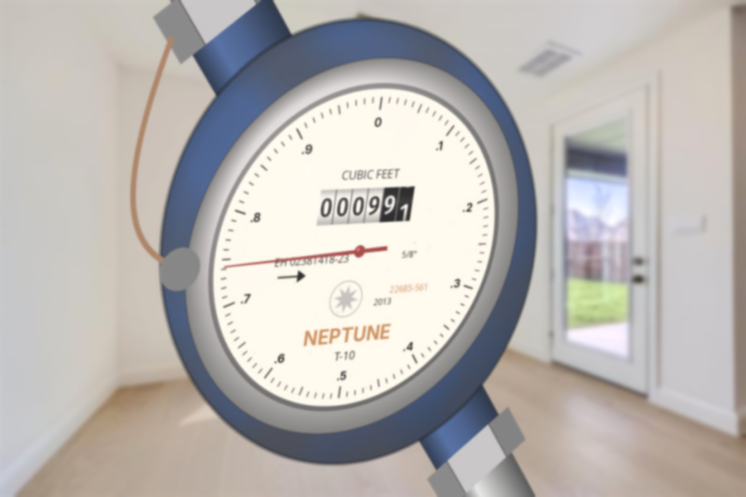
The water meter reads **990.74** ft³
